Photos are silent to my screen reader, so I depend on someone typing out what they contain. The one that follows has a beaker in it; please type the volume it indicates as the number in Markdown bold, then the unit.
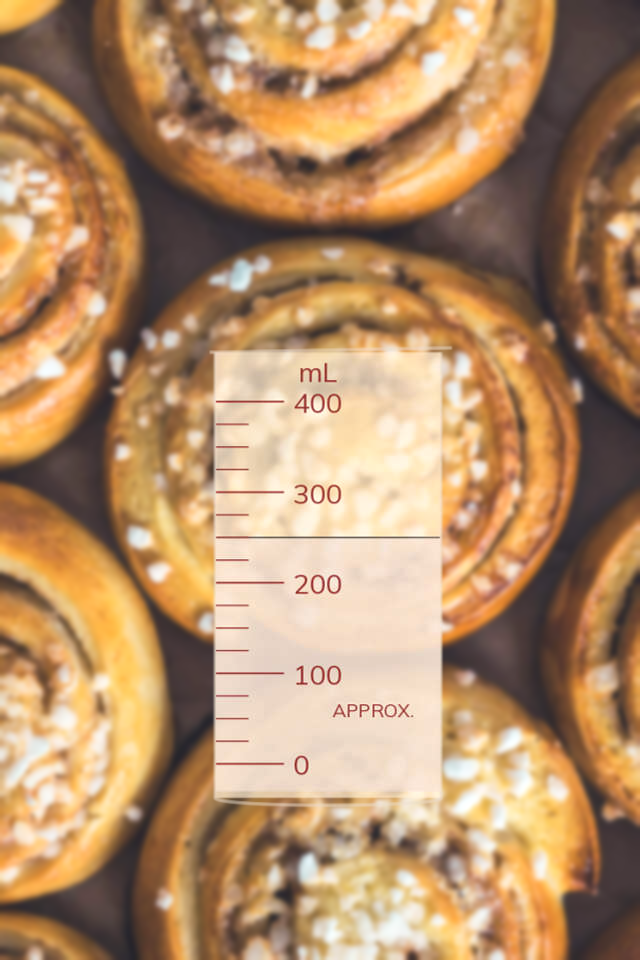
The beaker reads **250** mL
